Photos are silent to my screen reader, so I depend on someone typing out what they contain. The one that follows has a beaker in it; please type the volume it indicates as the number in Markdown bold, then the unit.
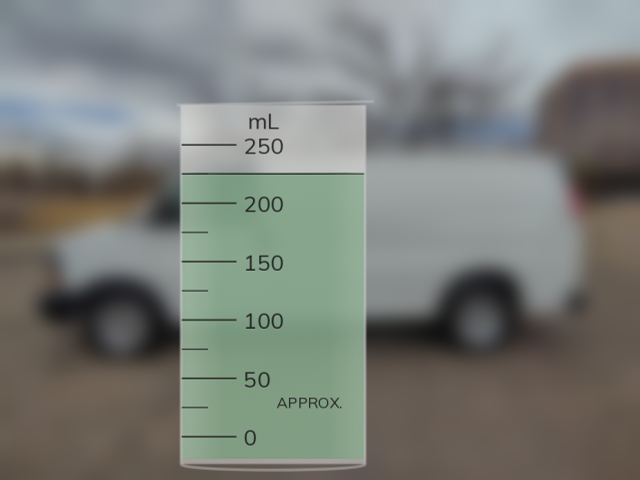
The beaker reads **225** mL
